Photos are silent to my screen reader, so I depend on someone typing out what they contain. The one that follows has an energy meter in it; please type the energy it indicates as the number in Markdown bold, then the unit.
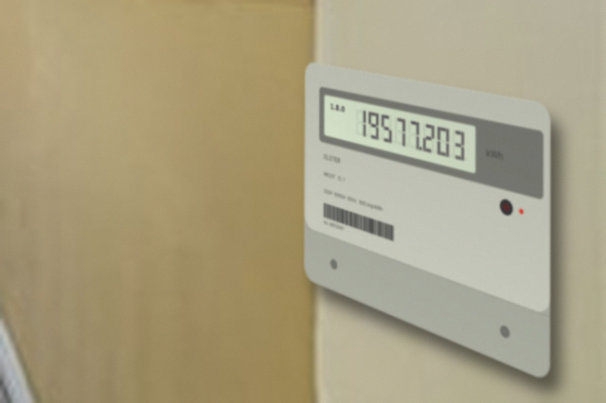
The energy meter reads **19577.203** kWh
